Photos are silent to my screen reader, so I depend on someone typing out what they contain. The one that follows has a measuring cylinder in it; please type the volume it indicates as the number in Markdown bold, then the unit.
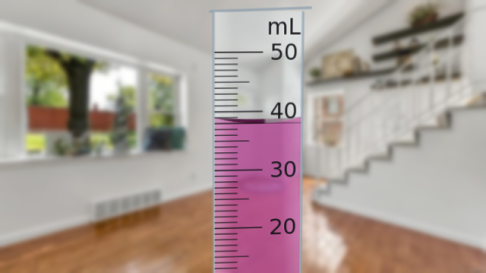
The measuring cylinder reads **38** mL
